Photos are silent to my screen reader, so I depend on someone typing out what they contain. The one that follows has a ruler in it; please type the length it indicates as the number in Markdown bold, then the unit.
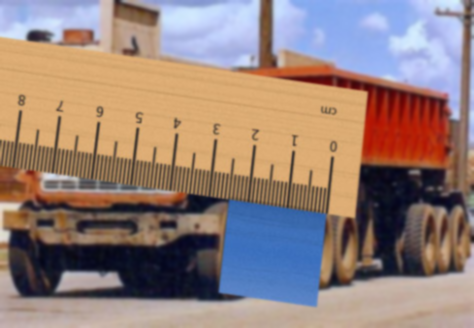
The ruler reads **2.5** cm
